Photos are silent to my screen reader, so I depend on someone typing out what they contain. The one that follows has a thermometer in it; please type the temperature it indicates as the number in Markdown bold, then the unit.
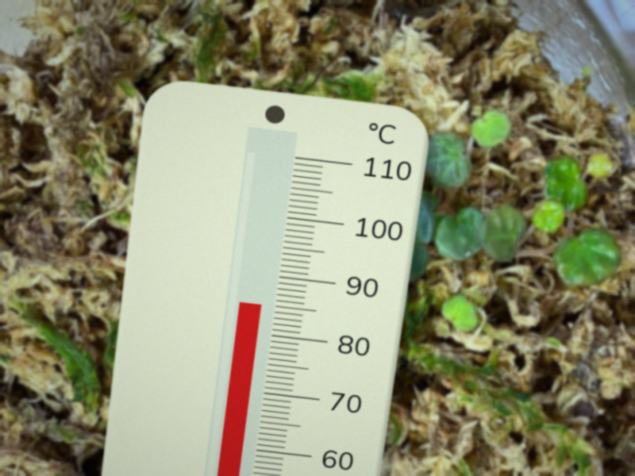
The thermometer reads **85** °C
